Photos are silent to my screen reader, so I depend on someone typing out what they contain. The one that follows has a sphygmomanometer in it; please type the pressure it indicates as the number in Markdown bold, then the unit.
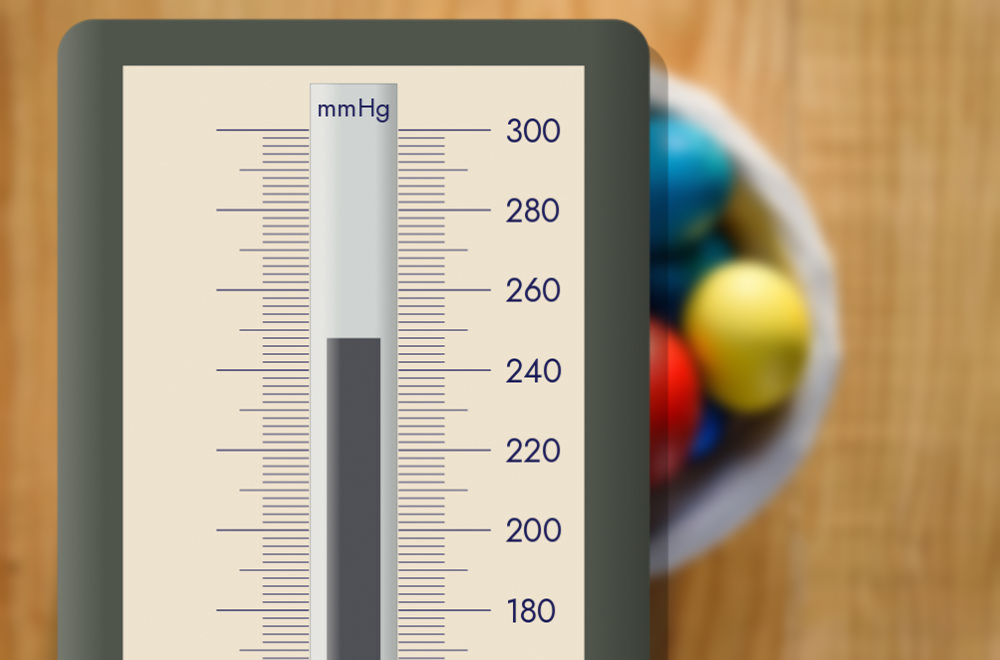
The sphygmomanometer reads **248** mmHg
